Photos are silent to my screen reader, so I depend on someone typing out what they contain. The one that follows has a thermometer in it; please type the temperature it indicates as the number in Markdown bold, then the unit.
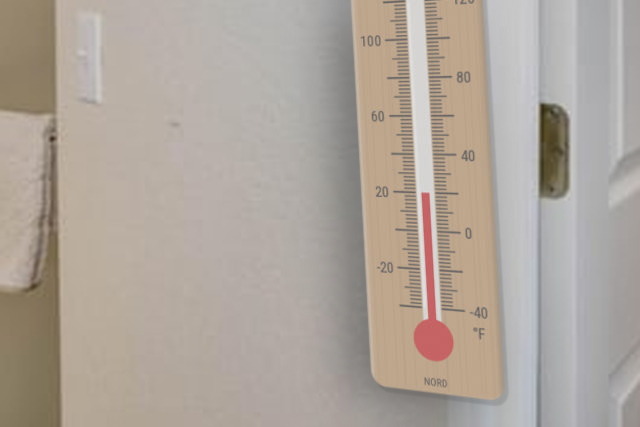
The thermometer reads **20** °F
